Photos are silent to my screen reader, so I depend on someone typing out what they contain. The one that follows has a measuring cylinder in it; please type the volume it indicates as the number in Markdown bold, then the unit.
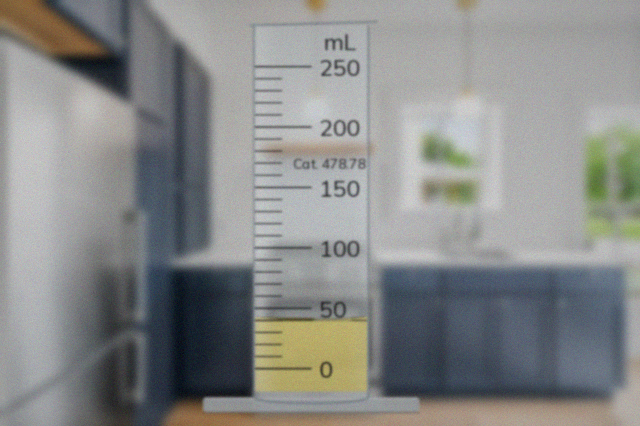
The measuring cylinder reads **40** mL
